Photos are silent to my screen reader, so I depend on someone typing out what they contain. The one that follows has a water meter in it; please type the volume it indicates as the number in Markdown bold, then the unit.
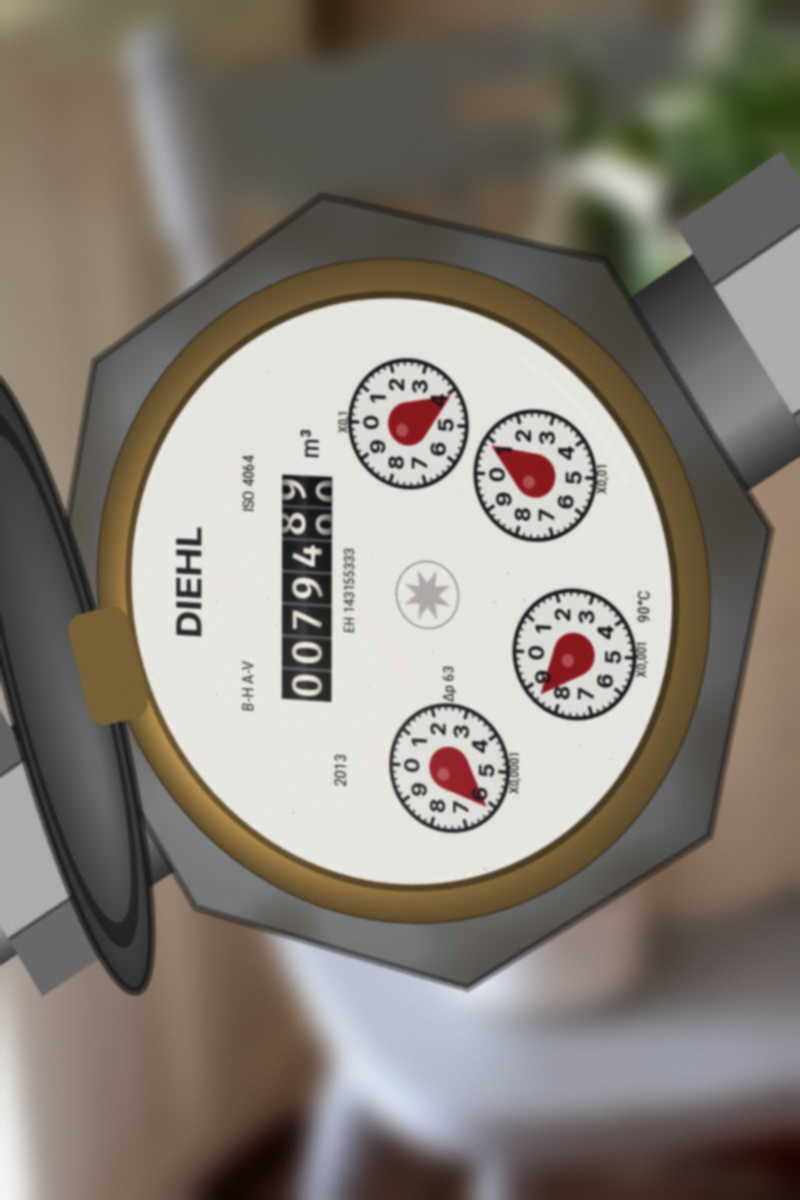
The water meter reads **79489.4086** m³
